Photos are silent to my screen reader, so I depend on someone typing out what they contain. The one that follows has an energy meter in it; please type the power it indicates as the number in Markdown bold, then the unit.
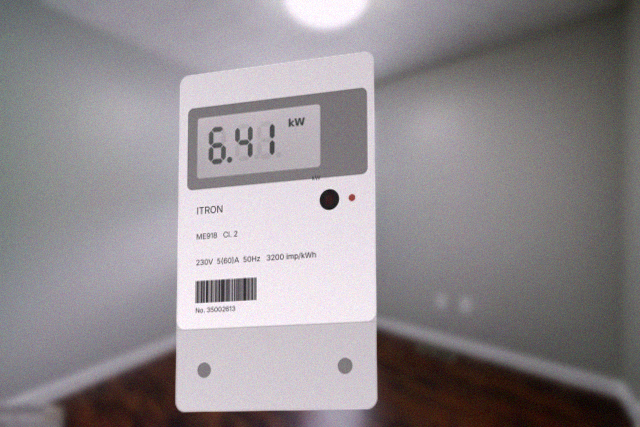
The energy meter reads **6.41** kW
